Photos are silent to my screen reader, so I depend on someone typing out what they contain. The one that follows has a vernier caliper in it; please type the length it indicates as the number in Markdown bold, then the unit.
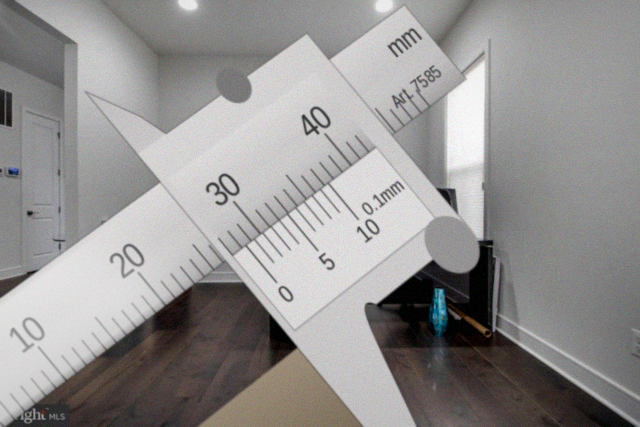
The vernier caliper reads **28.4** mm
